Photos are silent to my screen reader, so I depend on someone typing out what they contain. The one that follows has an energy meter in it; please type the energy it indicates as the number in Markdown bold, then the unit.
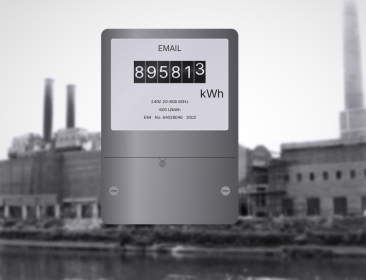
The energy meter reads **895813** kWh
